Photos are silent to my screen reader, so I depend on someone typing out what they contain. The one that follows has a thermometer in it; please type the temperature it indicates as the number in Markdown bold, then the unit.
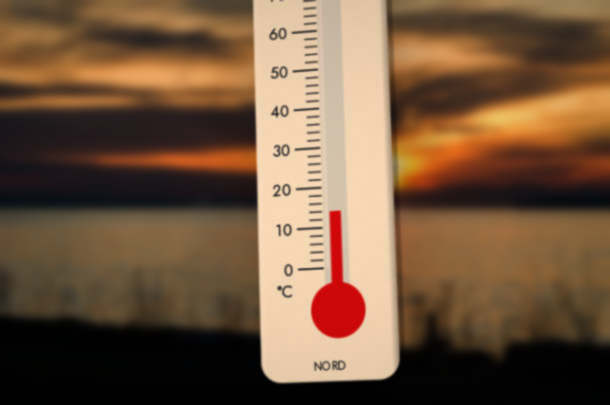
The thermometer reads **14** °C
